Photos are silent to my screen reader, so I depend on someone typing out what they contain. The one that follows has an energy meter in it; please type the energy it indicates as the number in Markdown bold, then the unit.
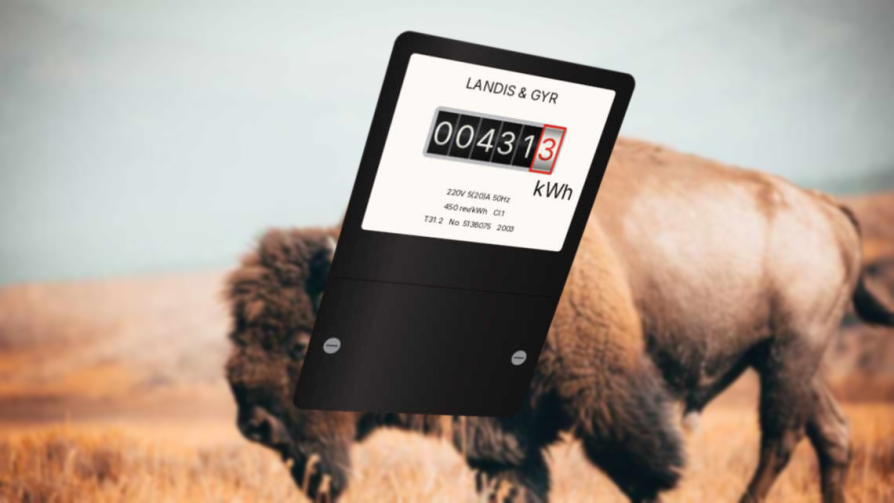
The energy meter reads **431.3** kWh
